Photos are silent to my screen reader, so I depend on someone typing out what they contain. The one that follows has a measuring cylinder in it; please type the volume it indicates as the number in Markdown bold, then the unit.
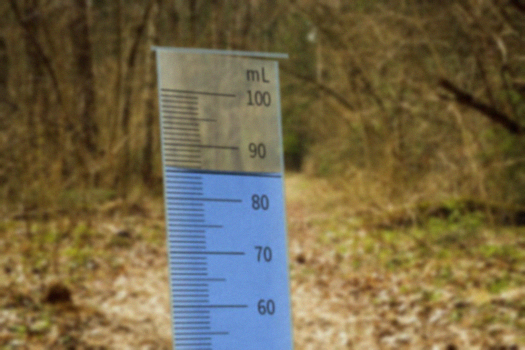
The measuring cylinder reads **85** mL
